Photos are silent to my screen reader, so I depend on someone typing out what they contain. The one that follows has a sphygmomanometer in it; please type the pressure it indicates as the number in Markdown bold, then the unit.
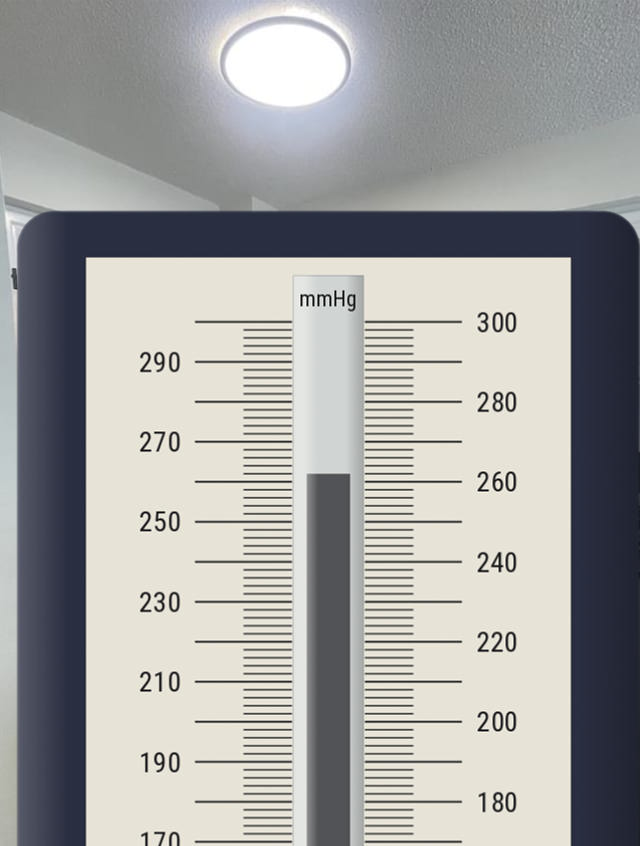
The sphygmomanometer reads **262** mmHg
